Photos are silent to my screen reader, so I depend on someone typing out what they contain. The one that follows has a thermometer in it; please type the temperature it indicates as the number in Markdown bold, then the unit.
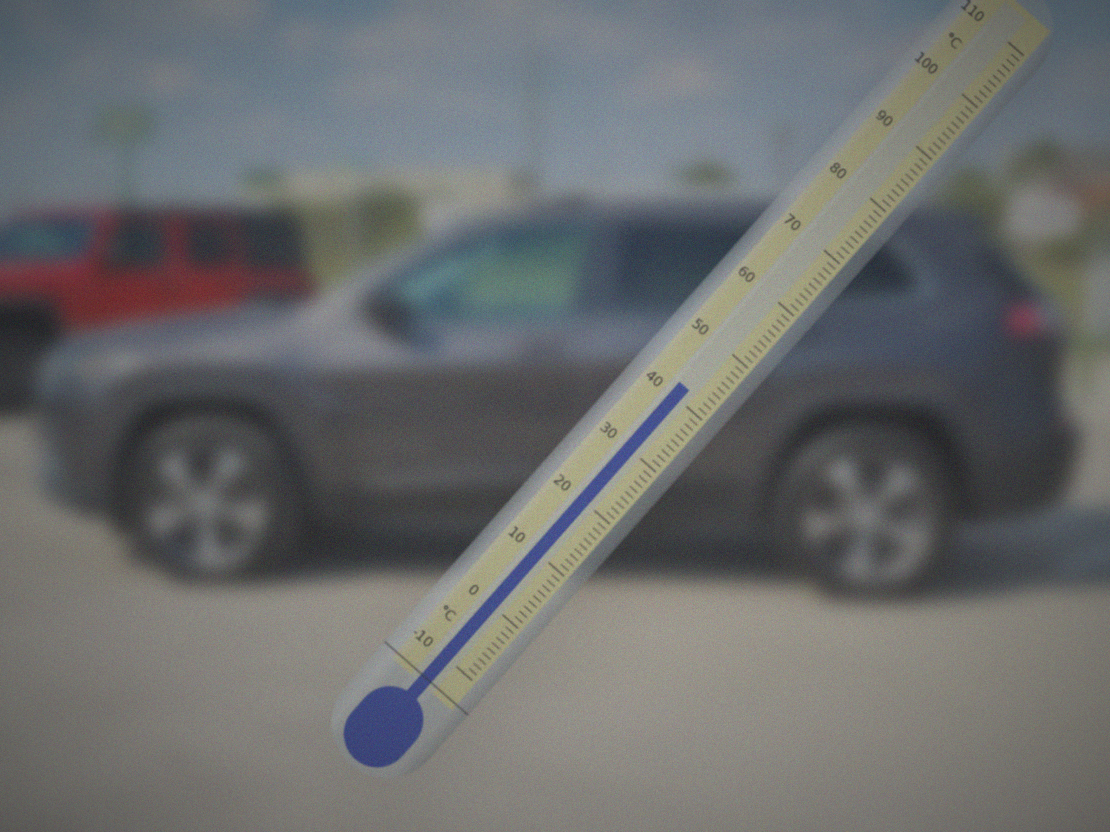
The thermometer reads **42** °C
